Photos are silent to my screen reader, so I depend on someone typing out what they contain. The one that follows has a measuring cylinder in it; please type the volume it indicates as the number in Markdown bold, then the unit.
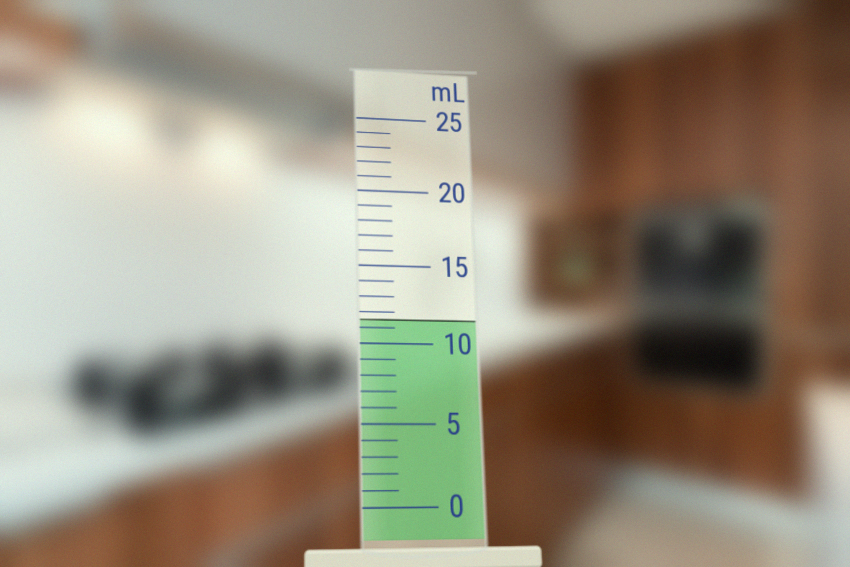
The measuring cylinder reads **11.5** mL
